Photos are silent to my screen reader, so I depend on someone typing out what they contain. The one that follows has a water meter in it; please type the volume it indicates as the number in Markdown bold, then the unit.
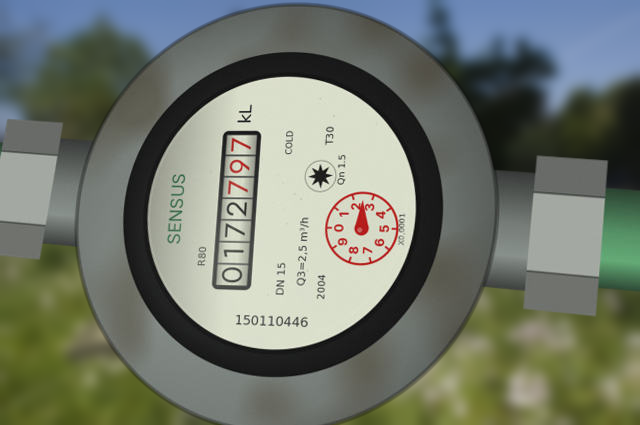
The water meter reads **172.7972** kL
